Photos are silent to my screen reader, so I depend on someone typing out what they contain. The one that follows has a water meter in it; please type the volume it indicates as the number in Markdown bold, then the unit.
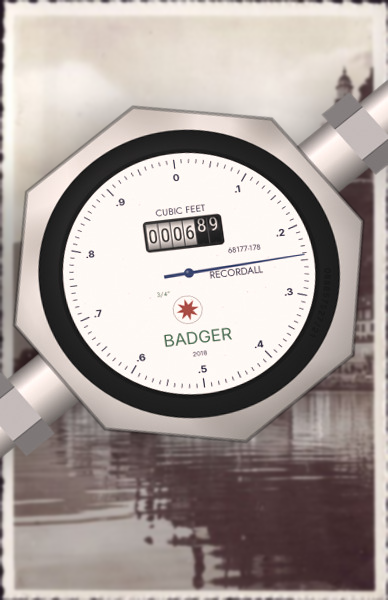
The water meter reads **689.24** ft³
